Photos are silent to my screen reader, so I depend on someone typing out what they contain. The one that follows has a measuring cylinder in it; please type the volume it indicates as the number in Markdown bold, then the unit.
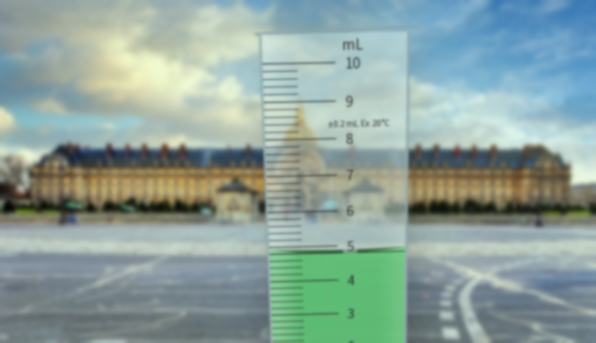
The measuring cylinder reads **4.8** mL
